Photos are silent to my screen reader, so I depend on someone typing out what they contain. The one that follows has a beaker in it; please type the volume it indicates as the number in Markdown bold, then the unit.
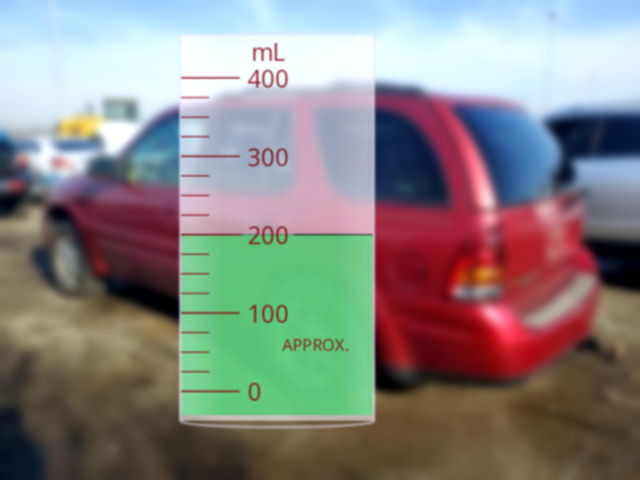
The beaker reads **200** mL
